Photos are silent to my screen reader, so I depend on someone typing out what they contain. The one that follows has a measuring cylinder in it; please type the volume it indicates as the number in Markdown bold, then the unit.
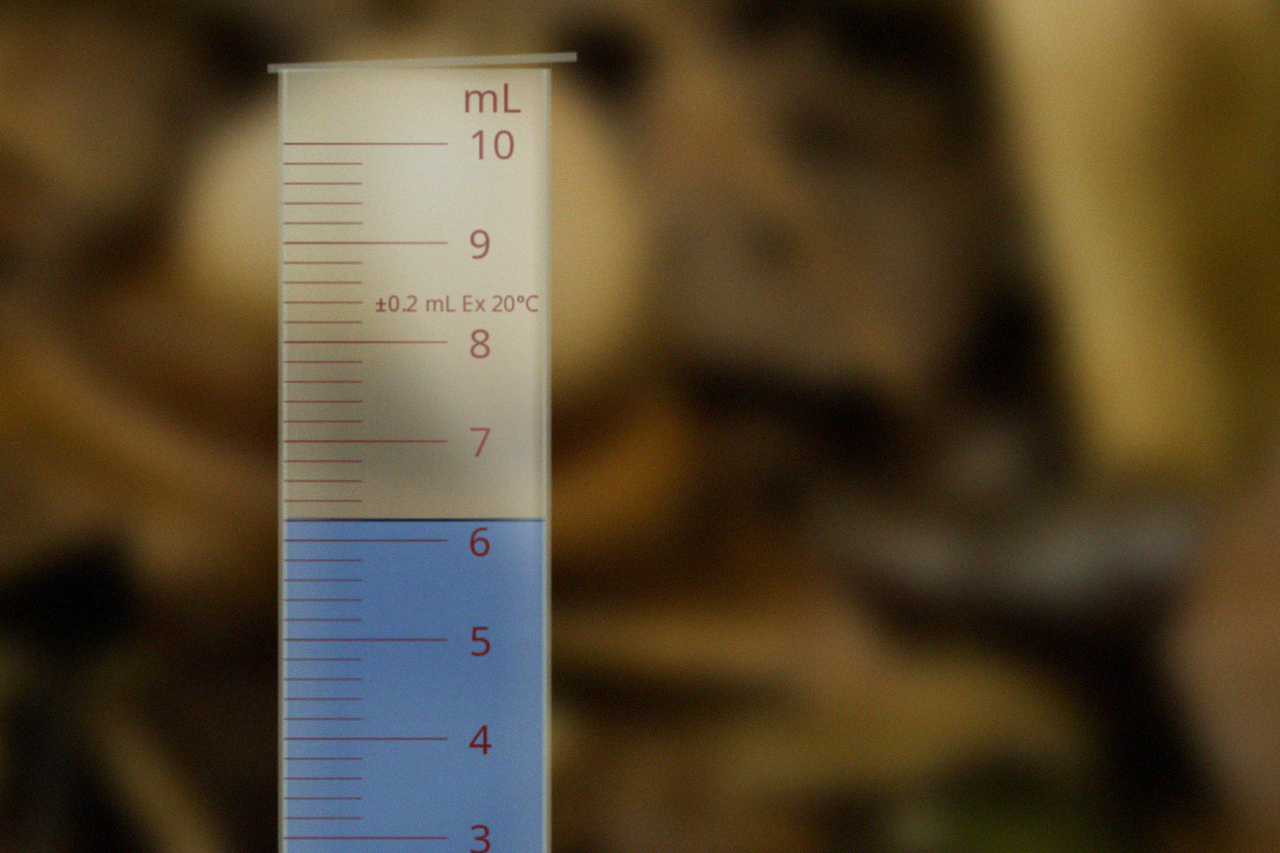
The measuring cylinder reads **6.2** mL
